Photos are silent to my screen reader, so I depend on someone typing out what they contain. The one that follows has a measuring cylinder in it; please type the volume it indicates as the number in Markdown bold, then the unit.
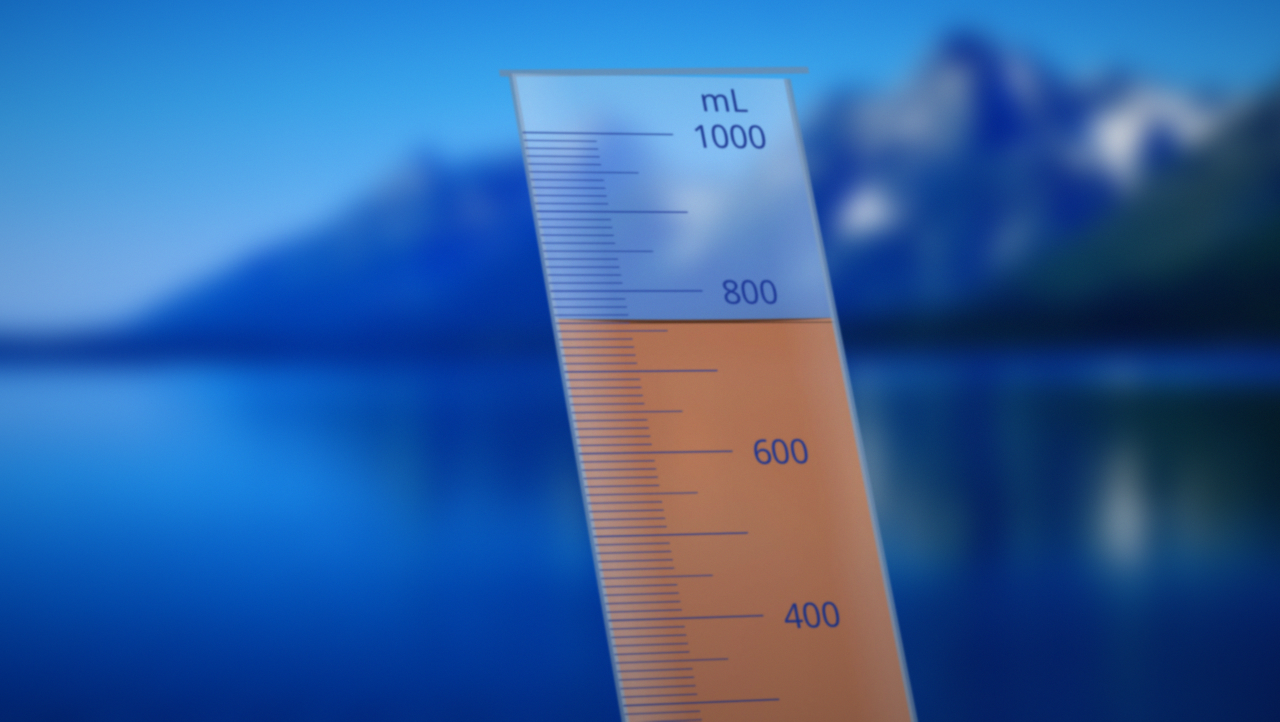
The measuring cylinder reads **760** mL
